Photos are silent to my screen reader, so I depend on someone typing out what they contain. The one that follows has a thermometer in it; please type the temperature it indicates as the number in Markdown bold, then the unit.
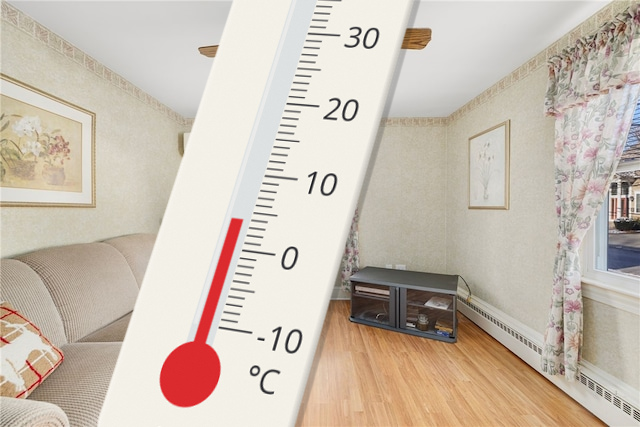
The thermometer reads **4** °C
